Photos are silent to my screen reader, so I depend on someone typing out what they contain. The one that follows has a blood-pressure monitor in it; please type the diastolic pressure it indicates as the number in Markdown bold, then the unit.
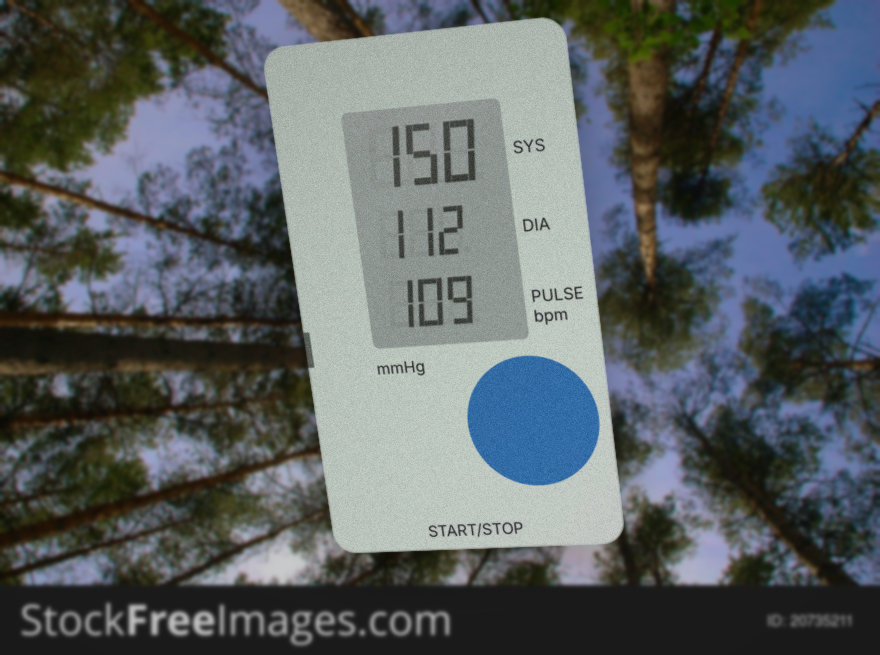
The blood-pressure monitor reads **112** mmHg
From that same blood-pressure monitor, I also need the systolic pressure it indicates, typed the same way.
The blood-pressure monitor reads **150** mmHg
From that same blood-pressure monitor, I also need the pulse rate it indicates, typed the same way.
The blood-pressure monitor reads **109** bpm
